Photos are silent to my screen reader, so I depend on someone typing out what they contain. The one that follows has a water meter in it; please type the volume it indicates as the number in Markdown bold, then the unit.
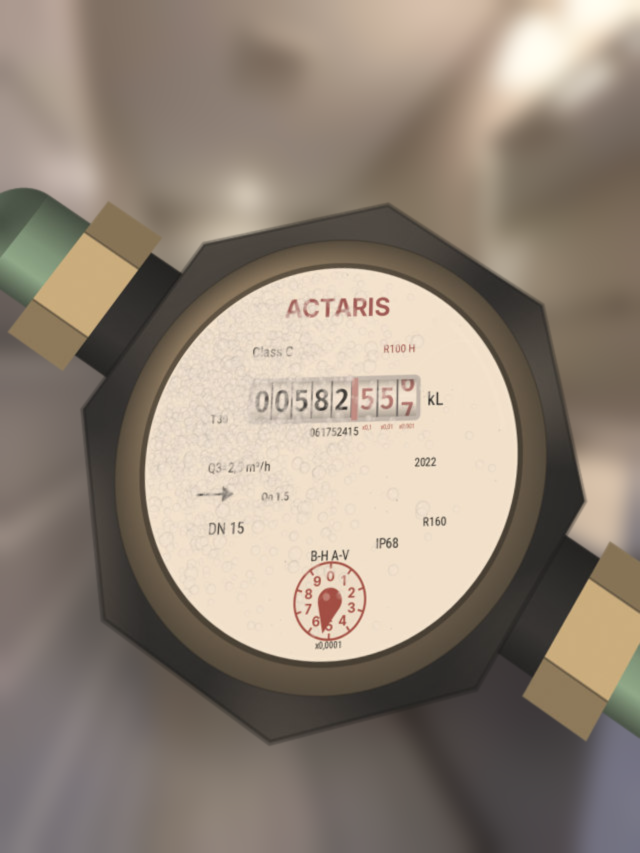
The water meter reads **582.5565** kL
